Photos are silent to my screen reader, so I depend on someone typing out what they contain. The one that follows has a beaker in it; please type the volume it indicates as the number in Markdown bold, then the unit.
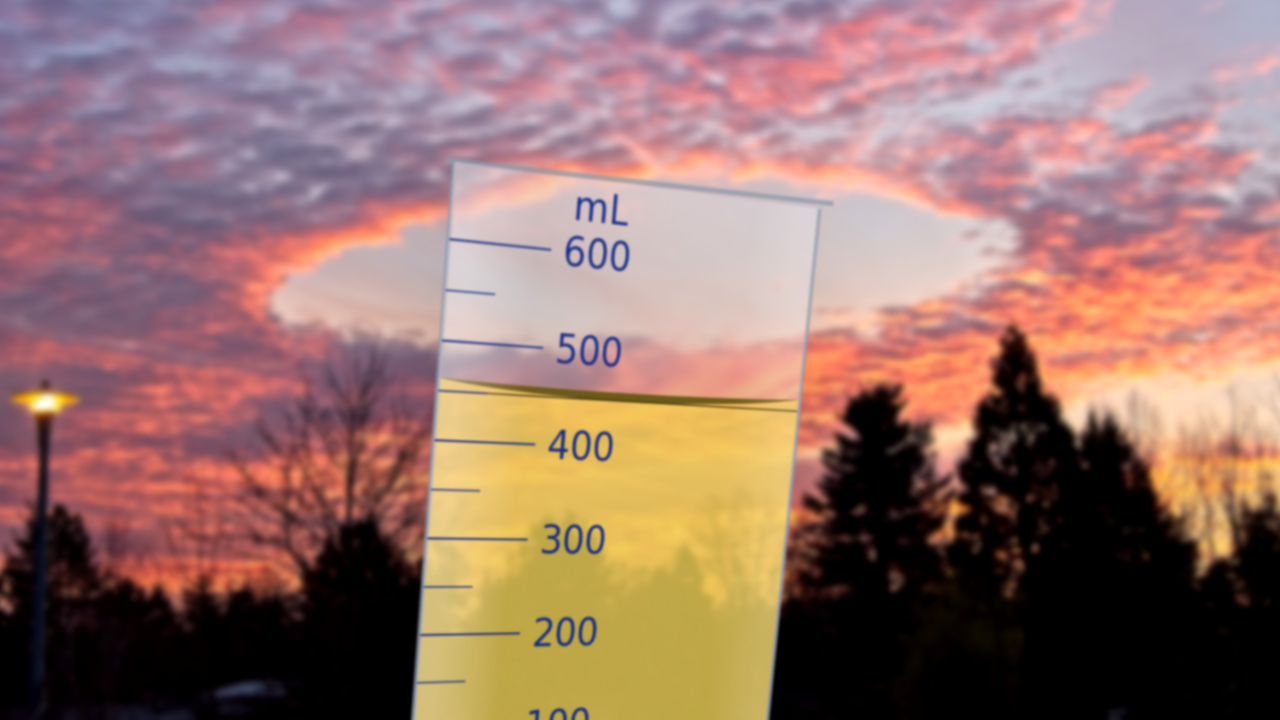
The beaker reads **450** mL
